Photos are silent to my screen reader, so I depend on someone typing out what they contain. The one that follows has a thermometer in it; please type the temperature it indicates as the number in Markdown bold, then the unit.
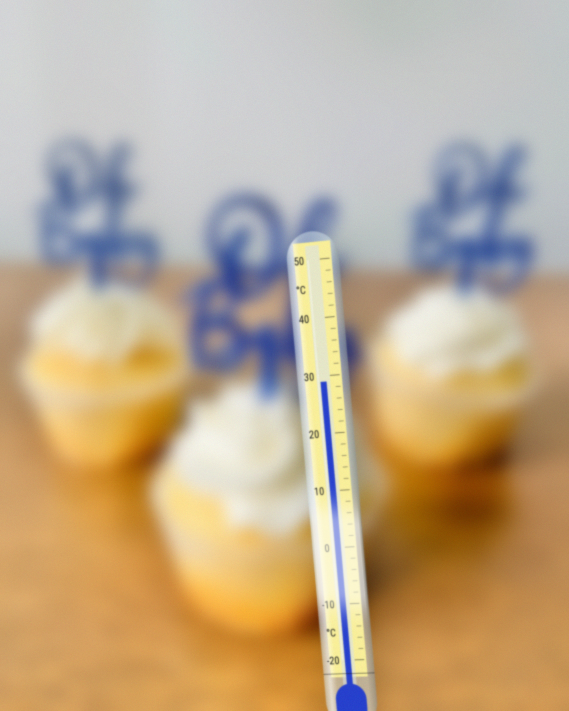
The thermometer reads **29** °C
